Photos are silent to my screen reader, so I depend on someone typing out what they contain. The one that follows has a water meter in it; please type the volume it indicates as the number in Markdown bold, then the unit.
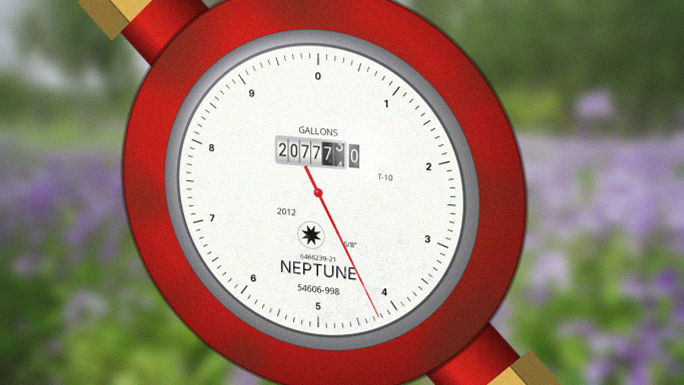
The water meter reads **2077734.2** gal
